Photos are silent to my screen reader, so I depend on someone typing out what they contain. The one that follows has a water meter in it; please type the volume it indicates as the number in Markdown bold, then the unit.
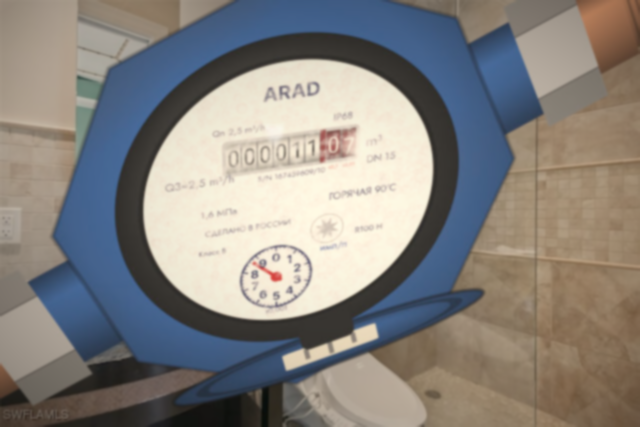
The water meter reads **11.068** m³
